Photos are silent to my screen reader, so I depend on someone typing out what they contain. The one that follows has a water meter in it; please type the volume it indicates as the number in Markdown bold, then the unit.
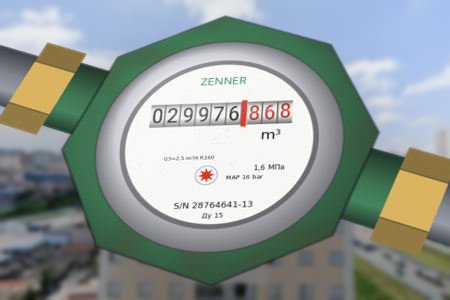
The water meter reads **29976.868** m³
